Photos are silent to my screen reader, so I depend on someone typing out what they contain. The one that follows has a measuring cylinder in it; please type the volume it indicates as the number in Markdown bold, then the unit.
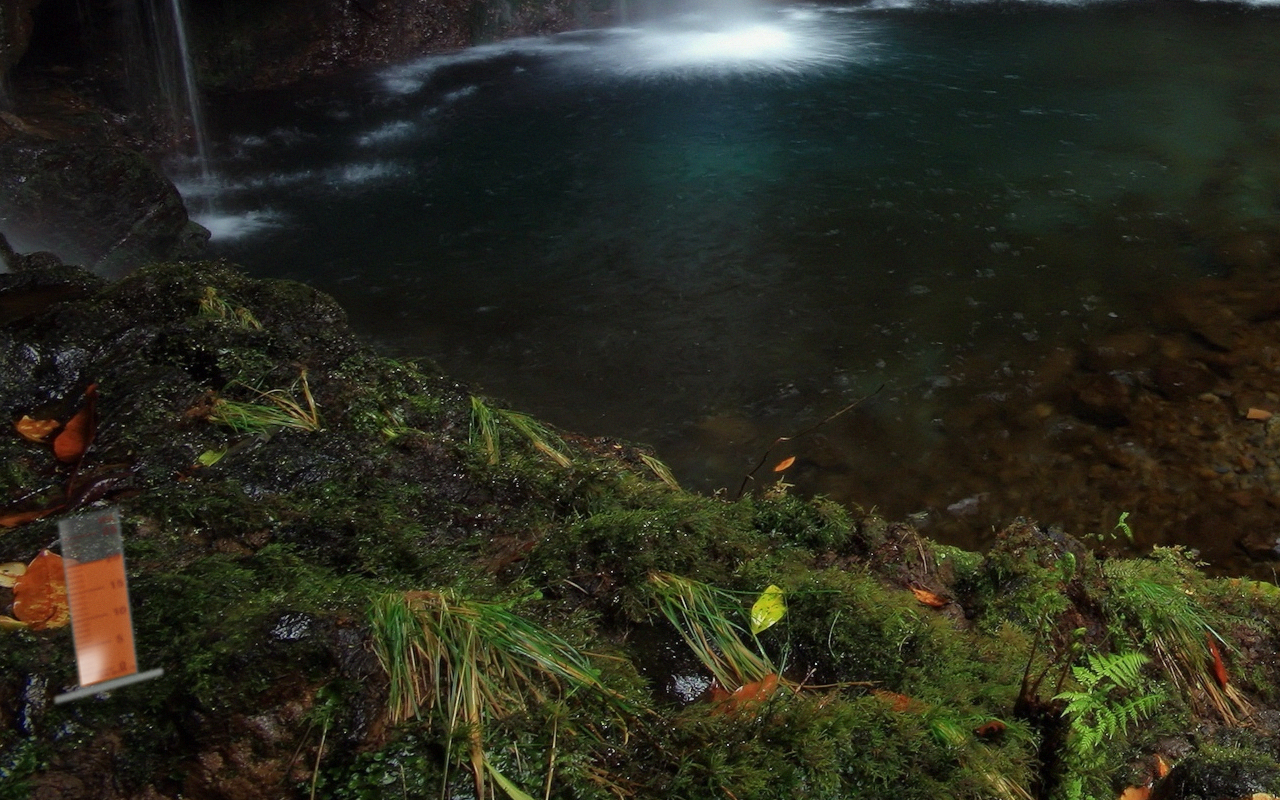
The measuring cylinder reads **20** mL
